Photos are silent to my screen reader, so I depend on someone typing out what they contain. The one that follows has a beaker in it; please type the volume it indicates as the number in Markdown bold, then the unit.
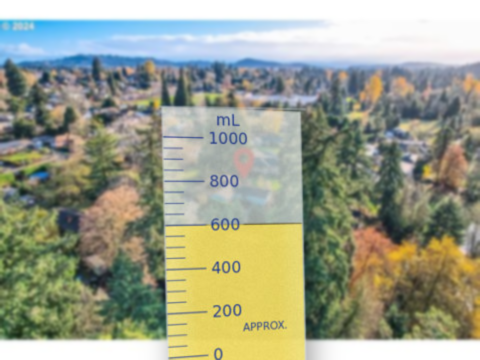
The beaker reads **600** mL
